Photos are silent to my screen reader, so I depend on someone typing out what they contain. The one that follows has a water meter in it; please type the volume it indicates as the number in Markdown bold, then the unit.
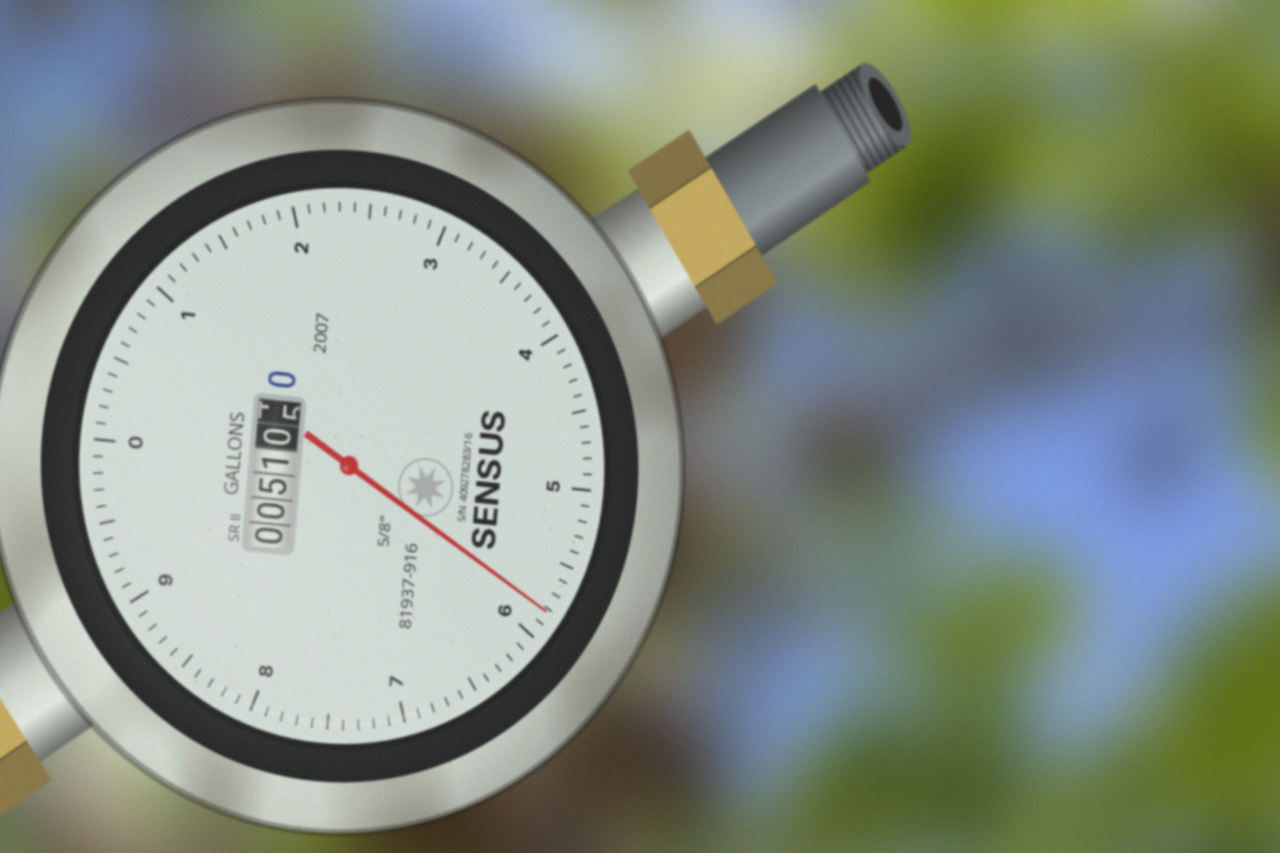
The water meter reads **51045.8** gal
